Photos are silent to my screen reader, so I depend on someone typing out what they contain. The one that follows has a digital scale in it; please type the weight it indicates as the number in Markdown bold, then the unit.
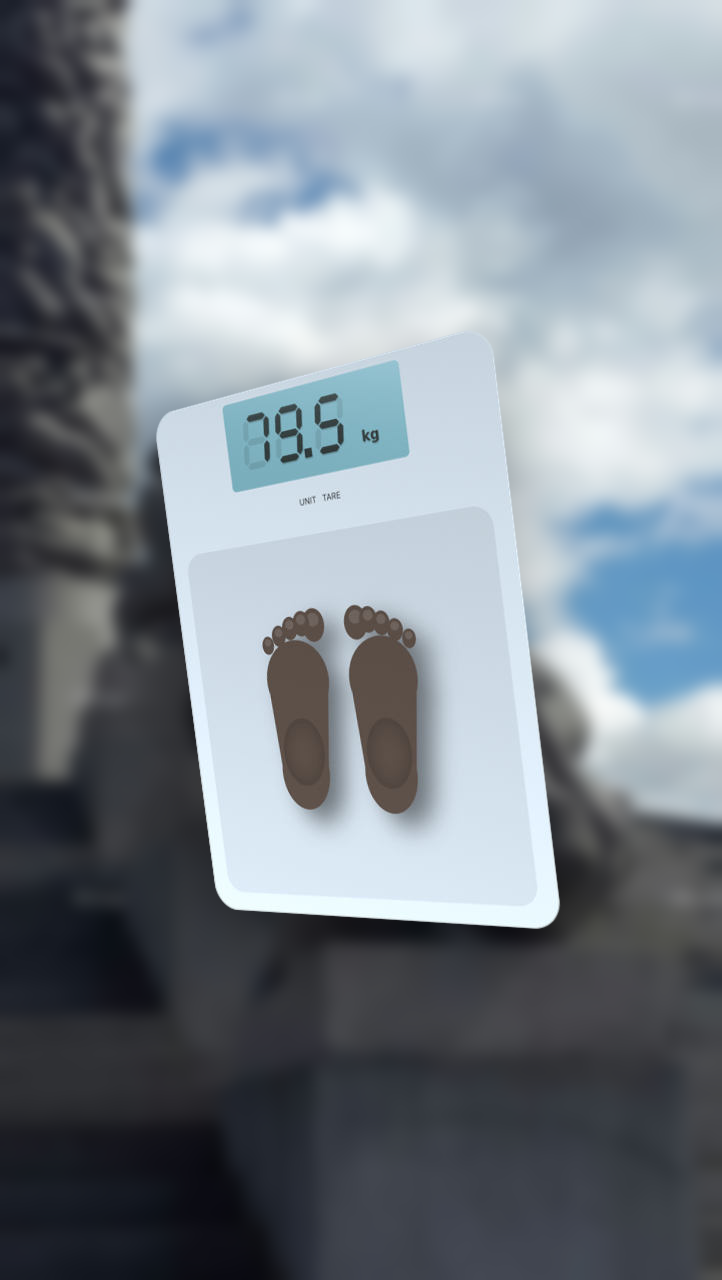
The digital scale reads **79.5** kg
